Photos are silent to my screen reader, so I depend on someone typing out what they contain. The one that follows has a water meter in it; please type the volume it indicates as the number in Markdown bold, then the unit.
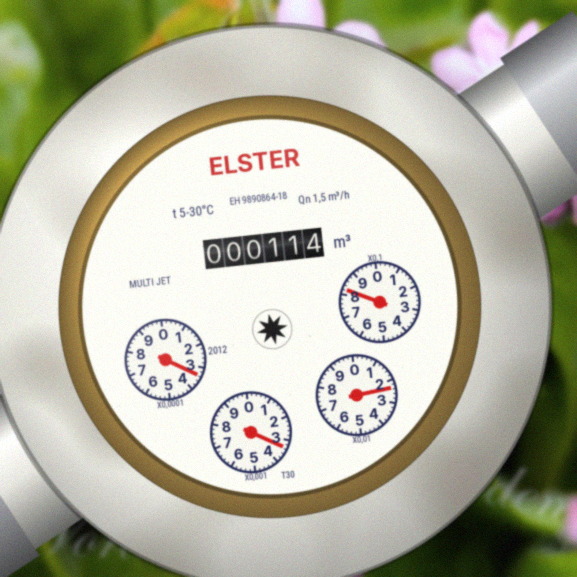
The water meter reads **114.8233** m³
